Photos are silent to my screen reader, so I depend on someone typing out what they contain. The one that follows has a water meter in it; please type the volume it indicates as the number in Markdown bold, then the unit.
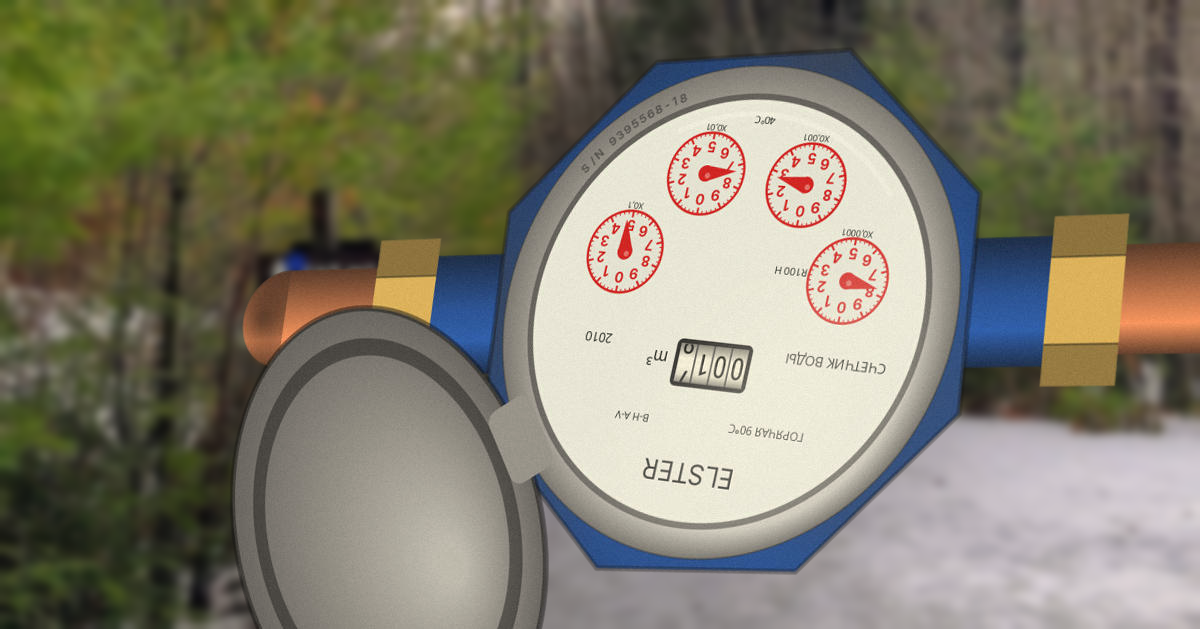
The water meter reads **17.4727** m³
